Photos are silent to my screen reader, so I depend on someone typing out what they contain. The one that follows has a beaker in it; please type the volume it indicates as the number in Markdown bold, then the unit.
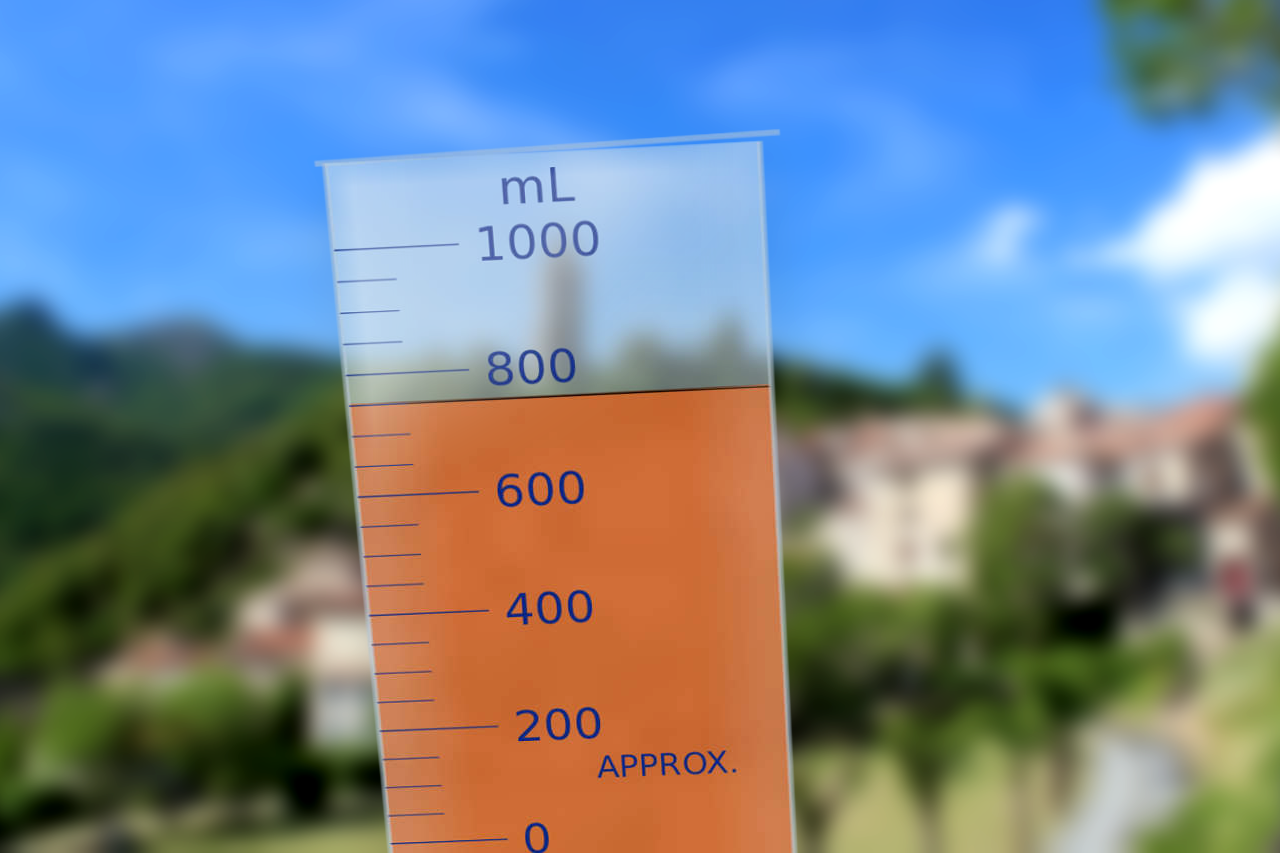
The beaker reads **750** mL
